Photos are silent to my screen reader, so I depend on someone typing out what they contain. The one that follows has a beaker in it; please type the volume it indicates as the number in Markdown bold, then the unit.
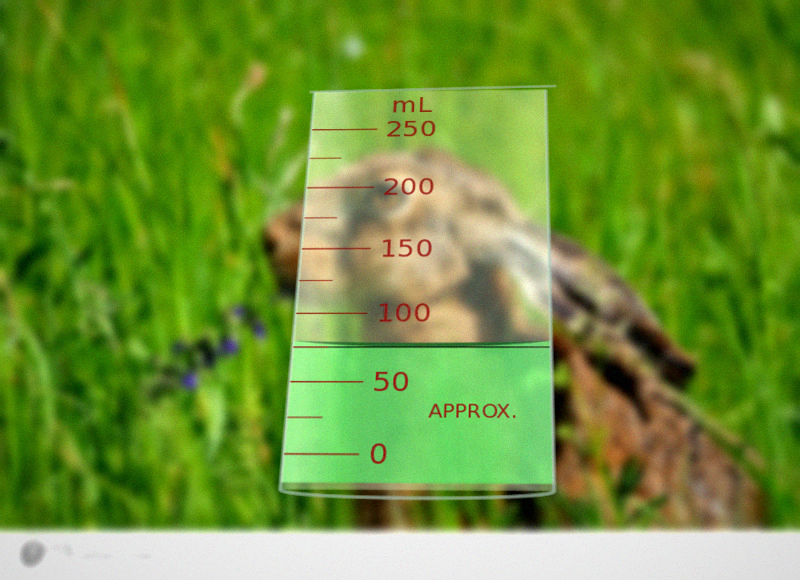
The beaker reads **75** mL
